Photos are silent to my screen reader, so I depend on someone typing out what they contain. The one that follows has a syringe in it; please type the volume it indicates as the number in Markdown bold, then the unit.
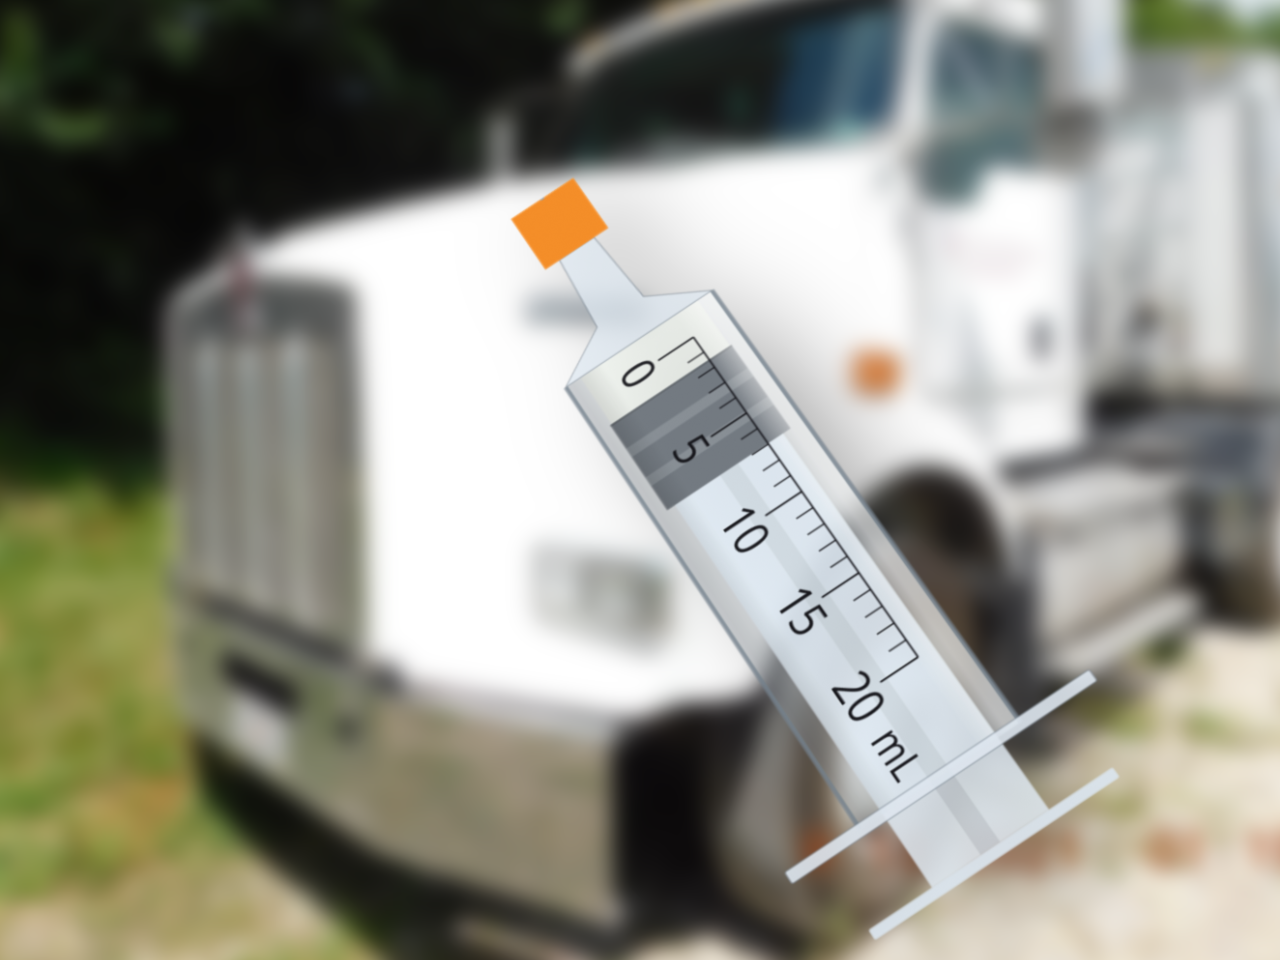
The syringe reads **1.5** mL
